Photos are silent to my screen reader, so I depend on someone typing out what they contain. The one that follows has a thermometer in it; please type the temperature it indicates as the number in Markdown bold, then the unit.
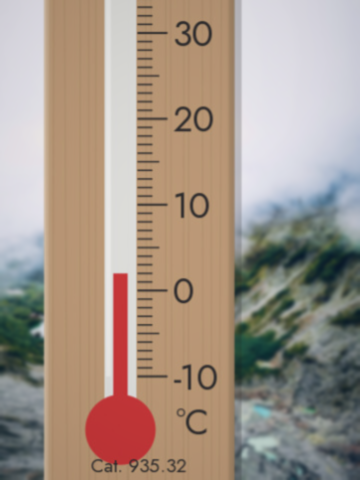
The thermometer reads **2** °C
